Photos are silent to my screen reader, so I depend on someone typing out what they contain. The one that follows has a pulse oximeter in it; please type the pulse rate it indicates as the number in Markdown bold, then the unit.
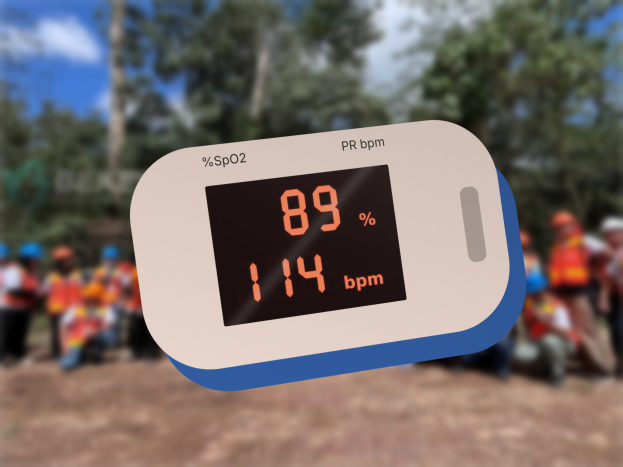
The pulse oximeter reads **114** bpm
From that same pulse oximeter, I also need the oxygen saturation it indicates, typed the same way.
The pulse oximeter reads **89** %
